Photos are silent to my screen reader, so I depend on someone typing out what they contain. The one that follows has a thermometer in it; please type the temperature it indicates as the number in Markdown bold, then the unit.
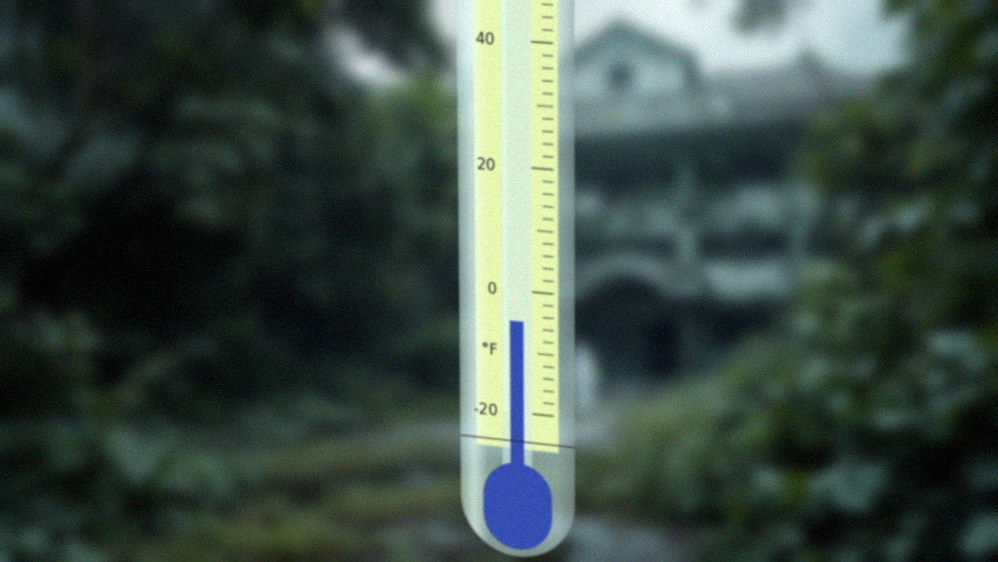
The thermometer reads **-5** °F
